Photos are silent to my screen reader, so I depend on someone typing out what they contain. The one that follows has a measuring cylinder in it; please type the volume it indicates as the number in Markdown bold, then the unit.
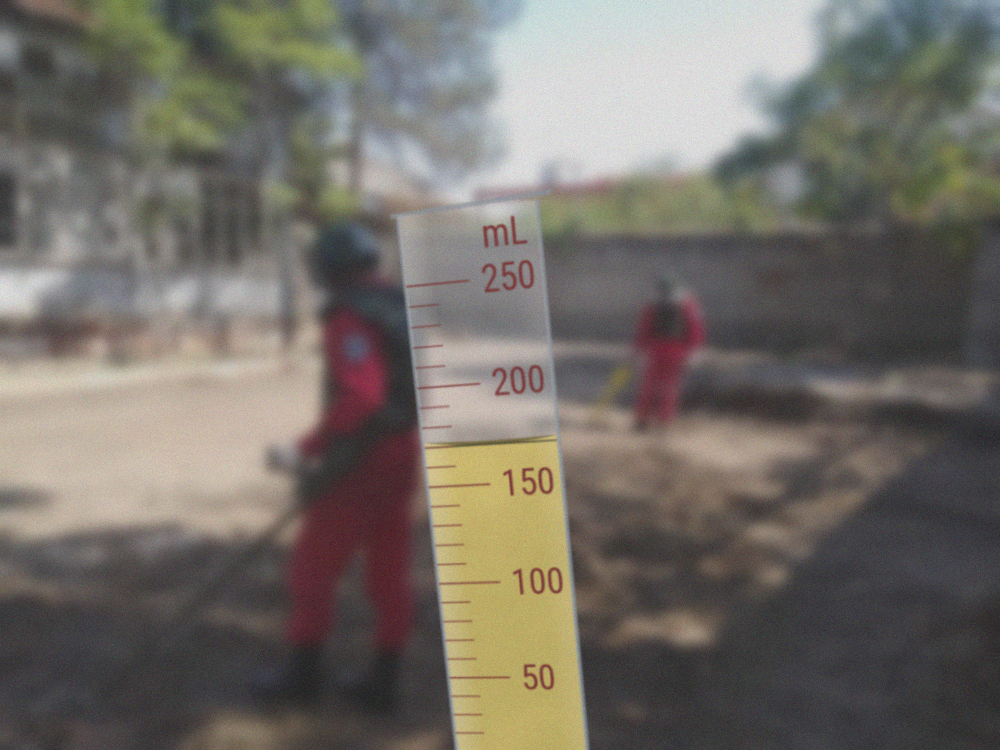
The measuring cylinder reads **170** mL
